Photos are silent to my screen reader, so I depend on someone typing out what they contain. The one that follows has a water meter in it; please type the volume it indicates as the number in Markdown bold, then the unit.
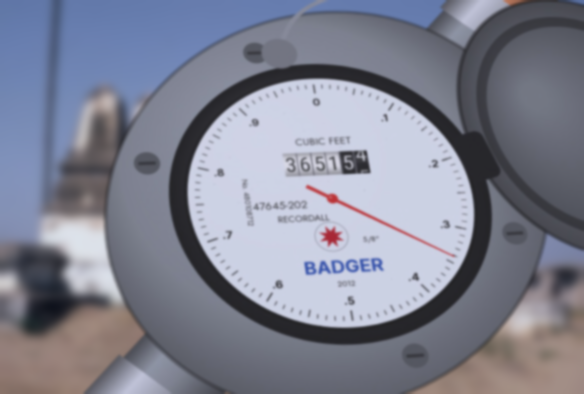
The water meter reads **365154.34** ft³
